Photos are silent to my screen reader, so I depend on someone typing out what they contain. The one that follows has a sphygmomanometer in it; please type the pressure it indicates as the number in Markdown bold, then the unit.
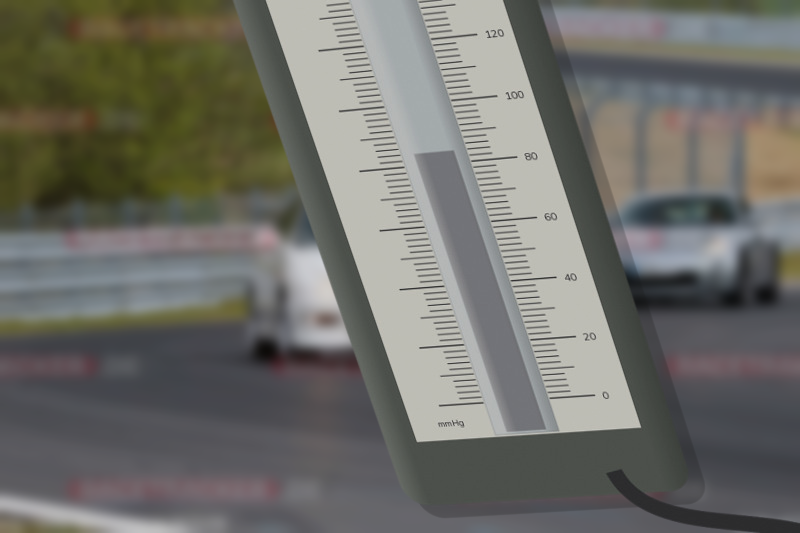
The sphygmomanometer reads **84** mmHg
